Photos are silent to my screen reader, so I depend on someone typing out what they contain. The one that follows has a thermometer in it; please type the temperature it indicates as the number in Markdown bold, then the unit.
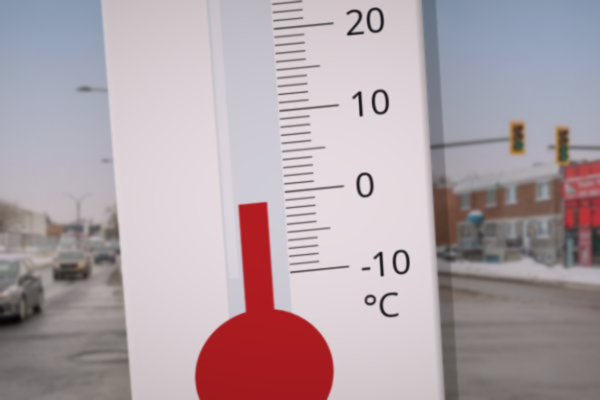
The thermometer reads **-1** °C
